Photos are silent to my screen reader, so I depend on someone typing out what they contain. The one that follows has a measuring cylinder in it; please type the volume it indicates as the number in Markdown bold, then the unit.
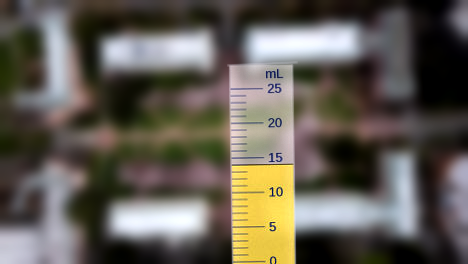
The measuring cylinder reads **14** mL
